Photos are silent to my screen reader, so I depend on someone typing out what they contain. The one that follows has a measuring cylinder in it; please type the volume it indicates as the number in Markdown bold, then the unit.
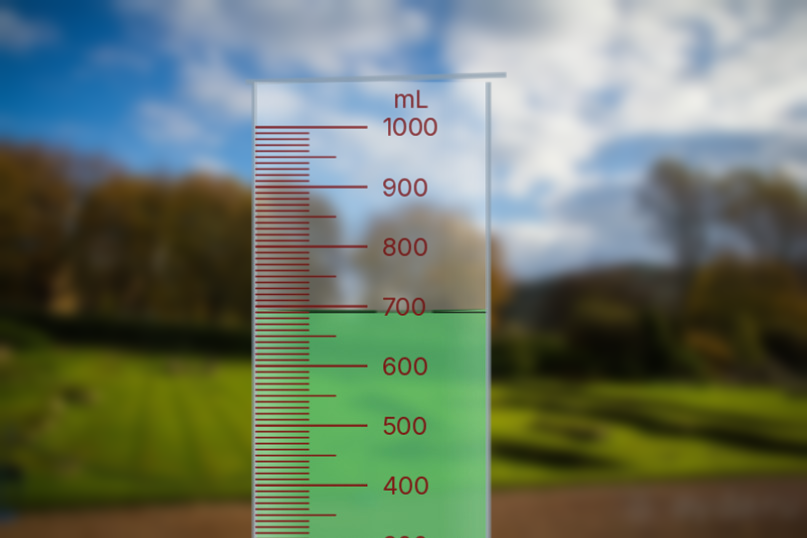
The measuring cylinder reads **690** mL
